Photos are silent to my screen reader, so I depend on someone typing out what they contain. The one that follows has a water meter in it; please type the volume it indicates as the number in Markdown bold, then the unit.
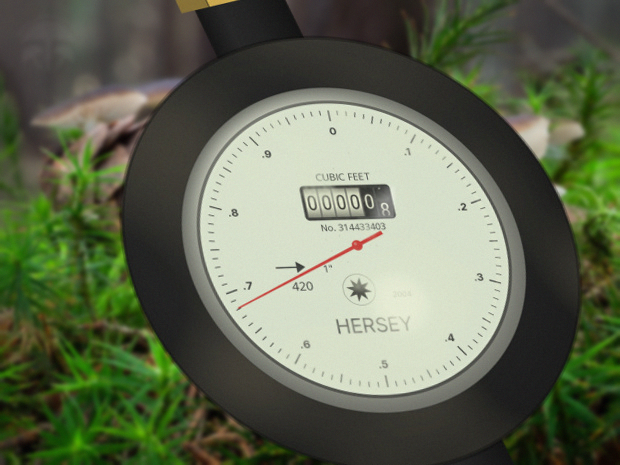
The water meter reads **7.68** ft³
